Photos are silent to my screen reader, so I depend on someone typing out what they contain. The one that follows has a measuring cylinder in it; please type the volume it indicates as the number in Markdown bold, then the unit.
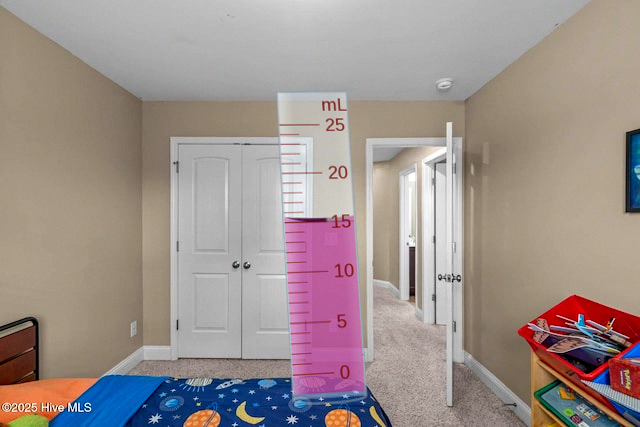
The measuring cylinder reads **15** mL
